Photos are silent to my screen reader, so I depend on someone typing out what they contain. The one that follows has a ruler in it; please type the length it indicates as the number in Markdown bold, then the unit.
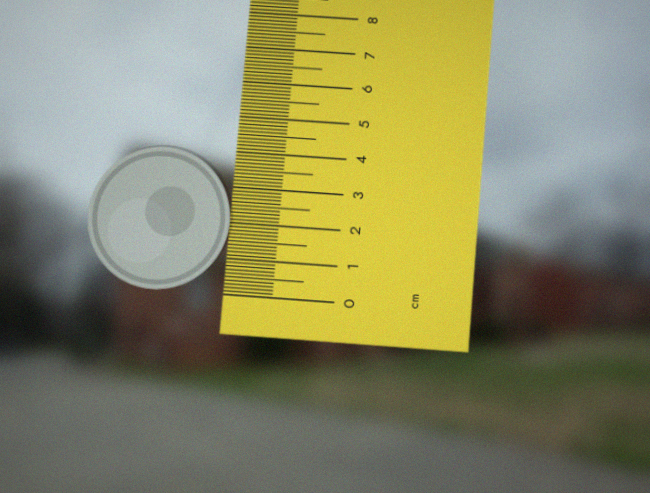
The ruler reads **4** cm
